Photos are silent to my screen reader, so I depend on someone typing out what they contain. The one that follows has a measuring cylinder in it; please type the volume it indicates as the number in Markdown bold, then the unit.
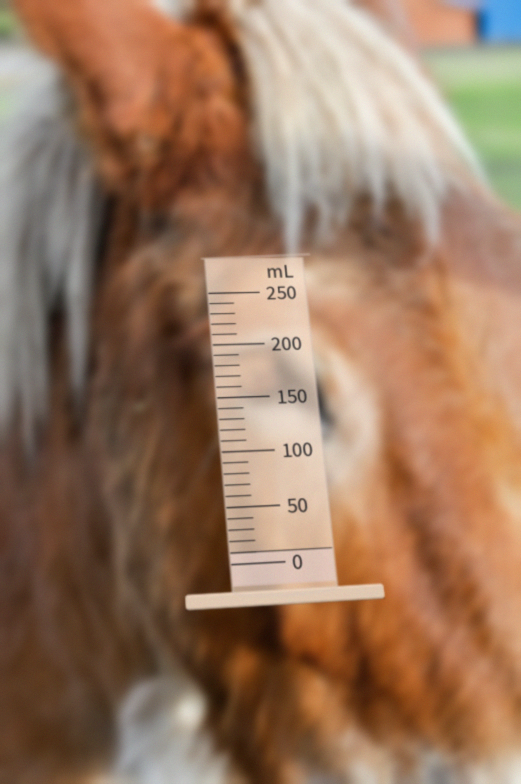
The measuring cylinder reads **10** mL
